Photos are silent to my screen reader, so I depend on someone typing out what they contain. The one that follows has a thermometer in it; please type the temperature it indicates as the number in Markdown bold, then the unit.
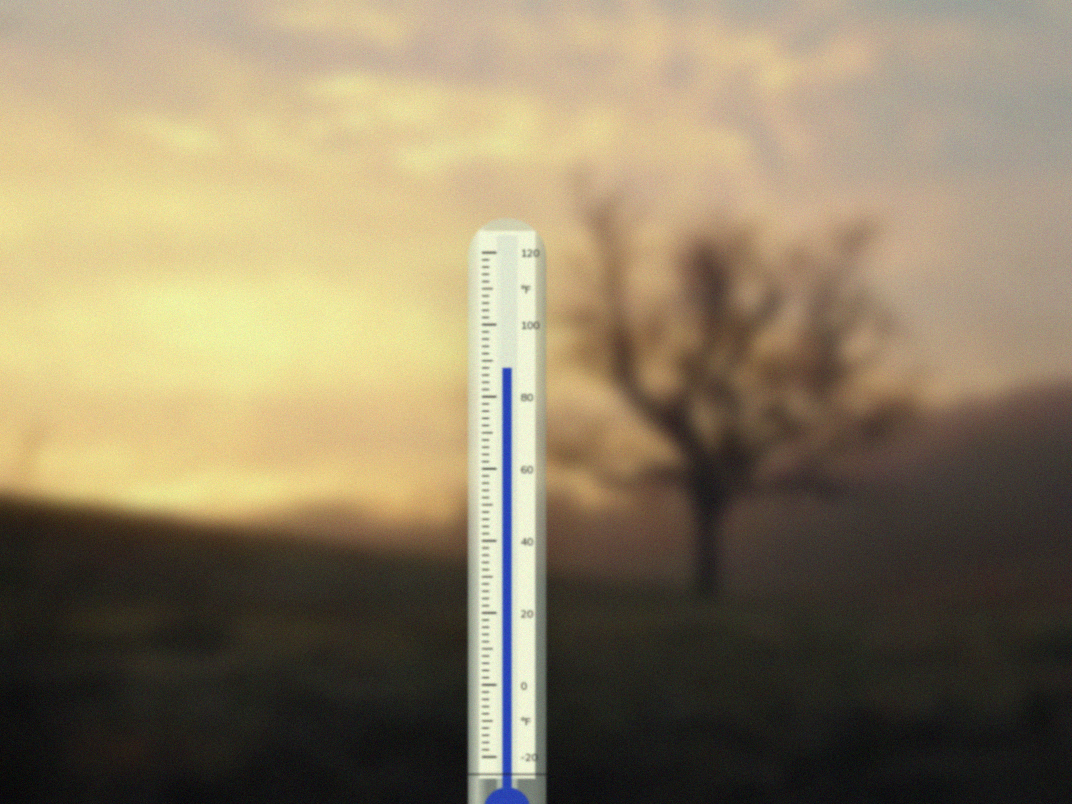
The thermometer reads **88** °F
